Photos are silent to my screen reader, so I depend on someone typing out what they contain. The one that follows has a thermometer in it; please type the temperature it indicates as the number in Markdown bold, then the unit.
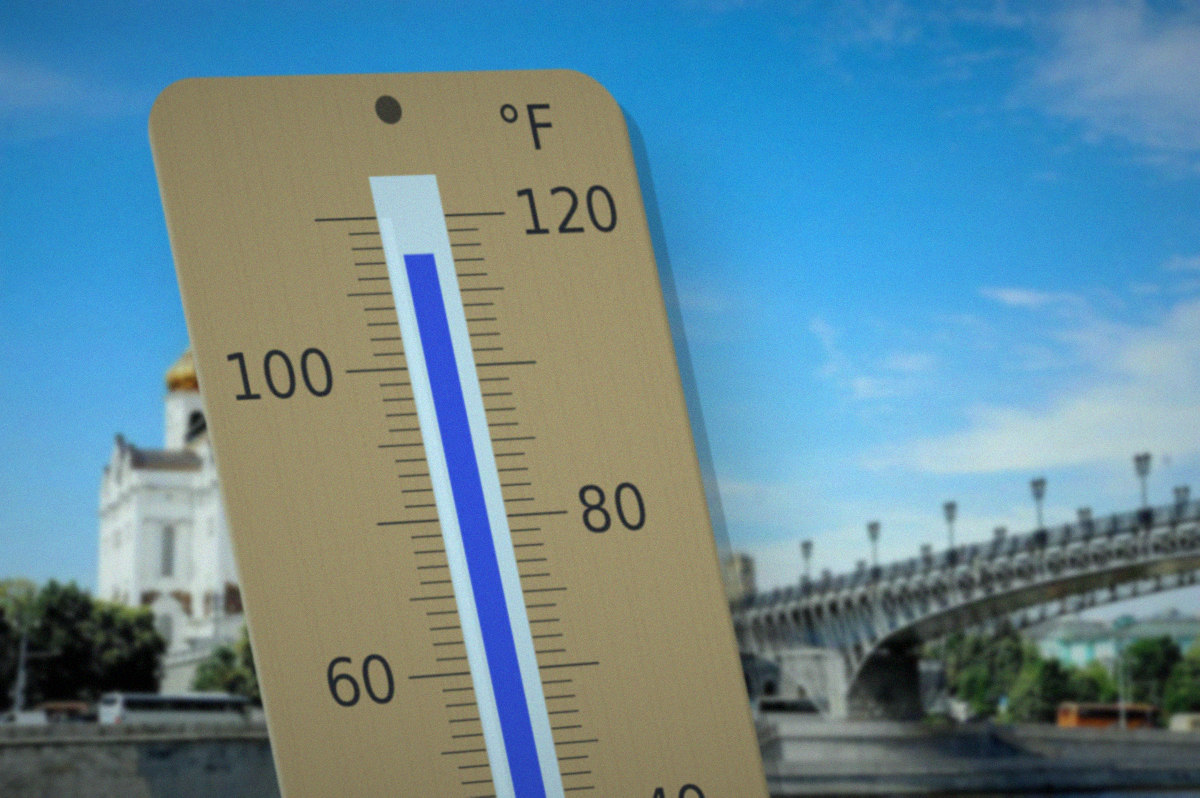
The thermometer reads **115** °F
